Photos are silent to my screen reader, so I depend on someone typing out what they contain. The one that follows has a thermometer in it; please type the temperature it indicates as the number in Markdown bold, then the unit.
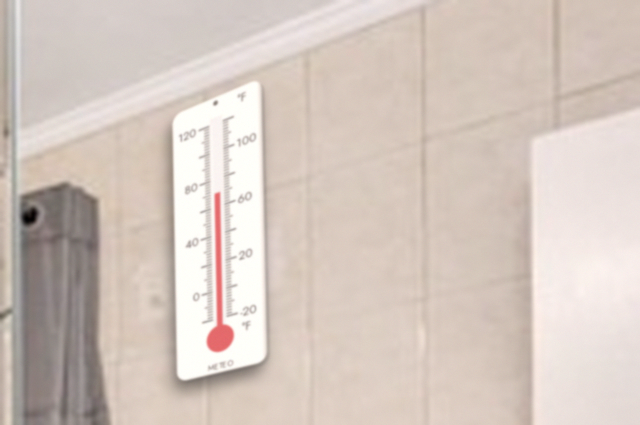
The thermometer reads **70** °F
